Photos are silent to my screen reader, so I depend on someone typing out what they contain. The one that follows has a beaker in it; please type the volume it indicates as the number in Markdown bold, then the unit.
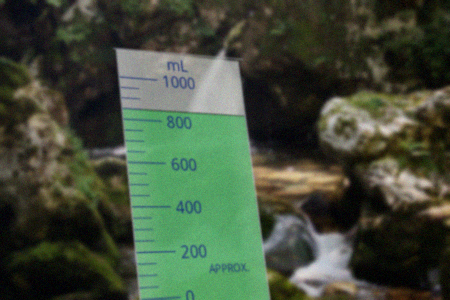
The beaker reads **850** mL
